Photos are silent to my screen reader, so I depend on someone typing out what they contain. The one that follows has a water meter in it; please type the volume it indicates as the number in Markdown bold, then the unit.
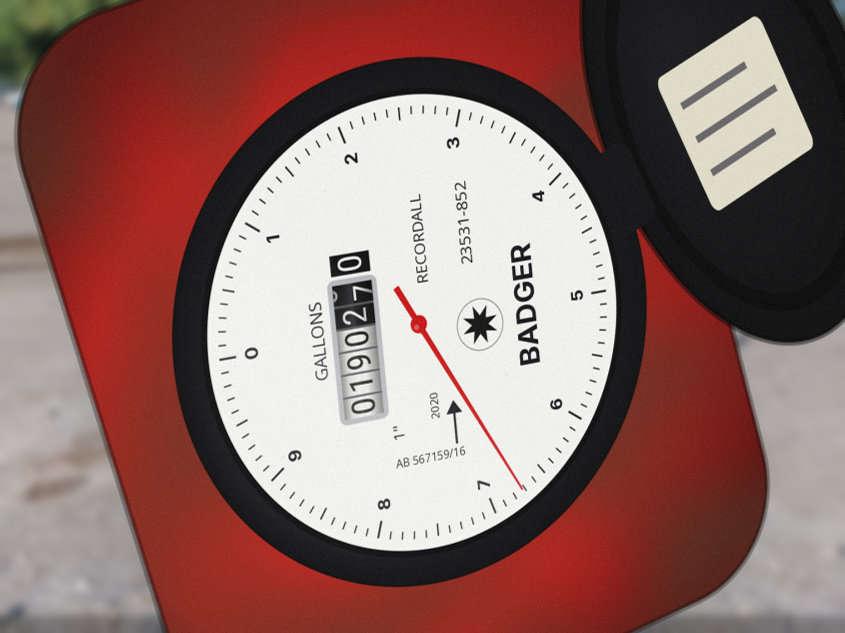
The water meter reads **190266.7** gal
